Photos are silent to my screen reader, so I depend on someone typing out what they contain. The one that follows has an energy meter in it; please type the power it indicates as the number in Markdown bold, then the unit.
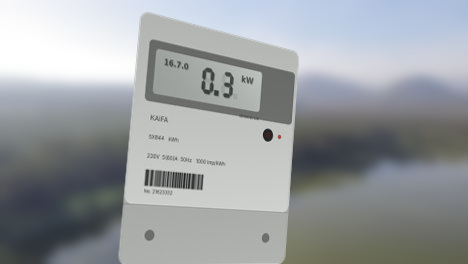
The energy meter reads **0.3** kW
